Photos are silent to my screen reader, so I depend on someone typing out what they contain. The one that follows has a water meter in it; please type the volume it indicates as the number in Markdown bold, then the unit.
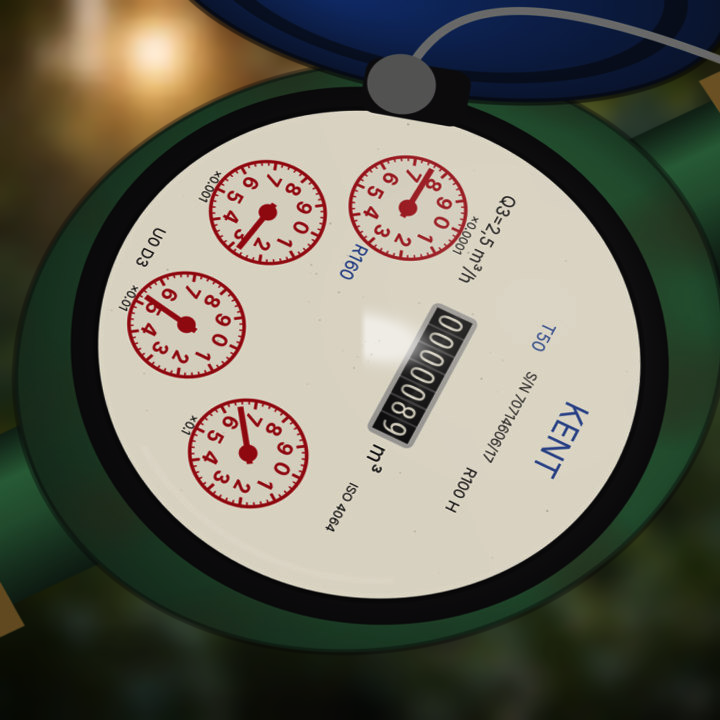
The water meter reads **89.6527** m³
